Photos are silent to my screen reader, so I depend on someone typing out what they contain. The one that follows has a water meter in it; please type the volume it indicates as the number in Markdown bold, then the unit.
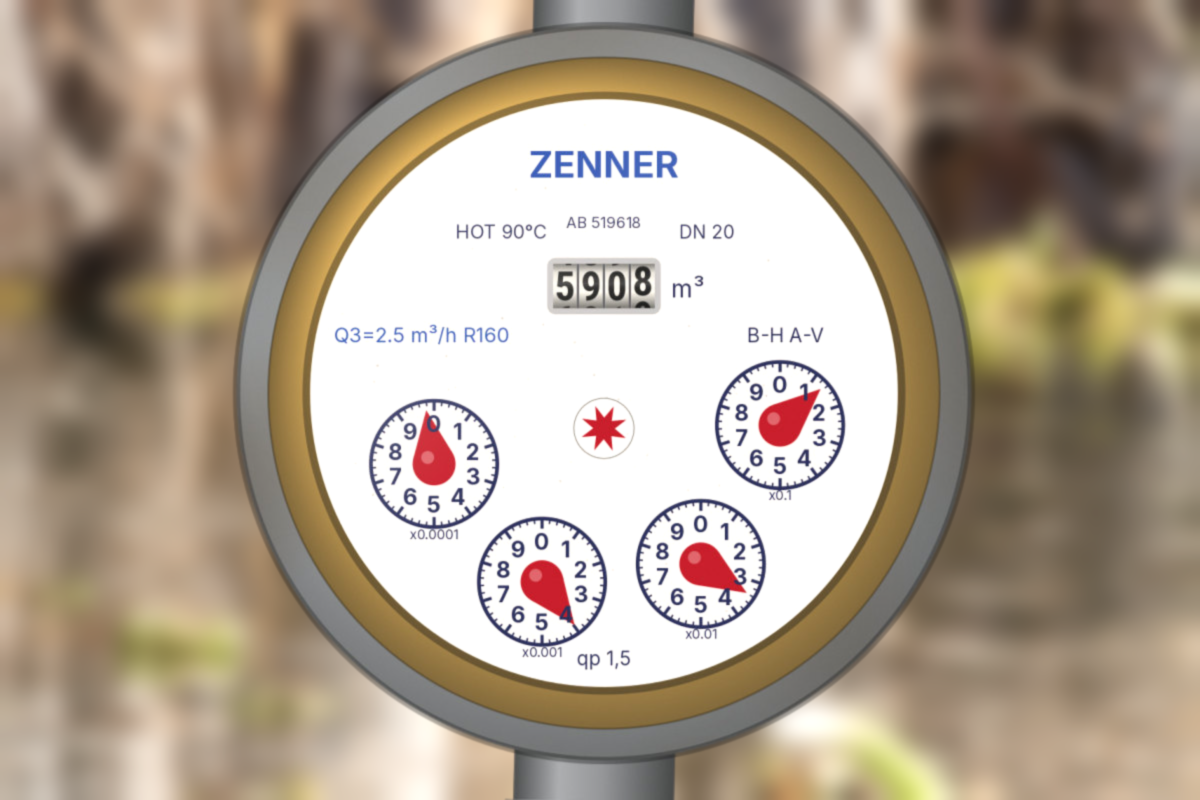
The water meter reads **5908.1339** m³
